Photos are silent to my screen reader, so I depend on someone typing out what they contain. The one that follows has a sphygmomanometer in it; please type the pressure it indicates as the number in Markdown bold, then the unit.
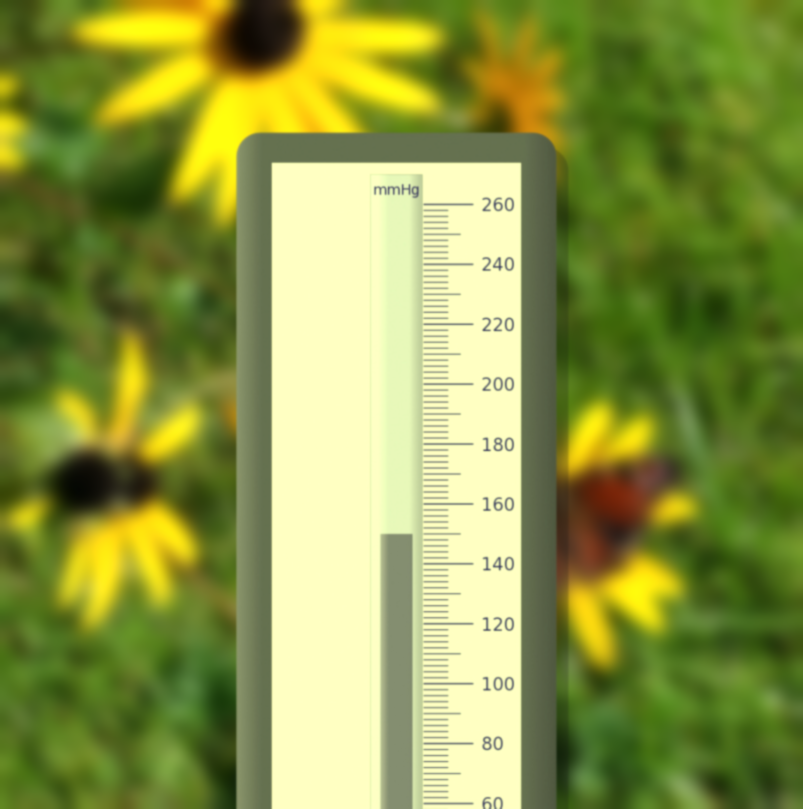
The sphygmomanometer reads **150** mmHg
